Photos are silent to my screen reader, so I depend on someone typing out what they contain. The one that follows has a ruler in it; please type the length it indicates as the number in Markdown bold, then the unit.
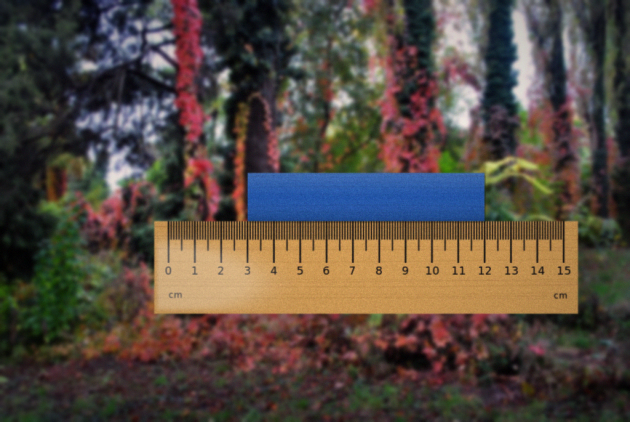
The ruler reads **9** cm
